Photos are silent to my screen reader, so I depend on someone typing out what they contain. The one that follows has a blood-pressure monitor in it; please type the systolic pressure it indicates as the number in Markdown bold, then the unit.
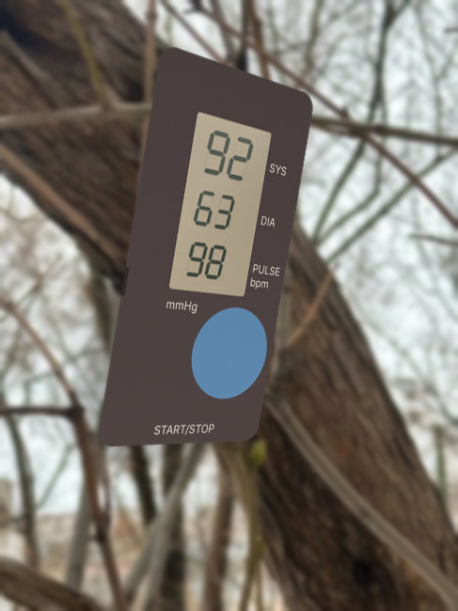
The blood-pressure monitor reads **92** mmHg
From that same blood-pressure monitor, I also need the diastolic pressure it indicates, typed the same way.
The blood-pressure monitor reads **63** mmHg
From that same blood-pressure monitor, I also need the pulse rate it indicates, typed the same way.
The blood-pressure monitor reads **98** bpm
